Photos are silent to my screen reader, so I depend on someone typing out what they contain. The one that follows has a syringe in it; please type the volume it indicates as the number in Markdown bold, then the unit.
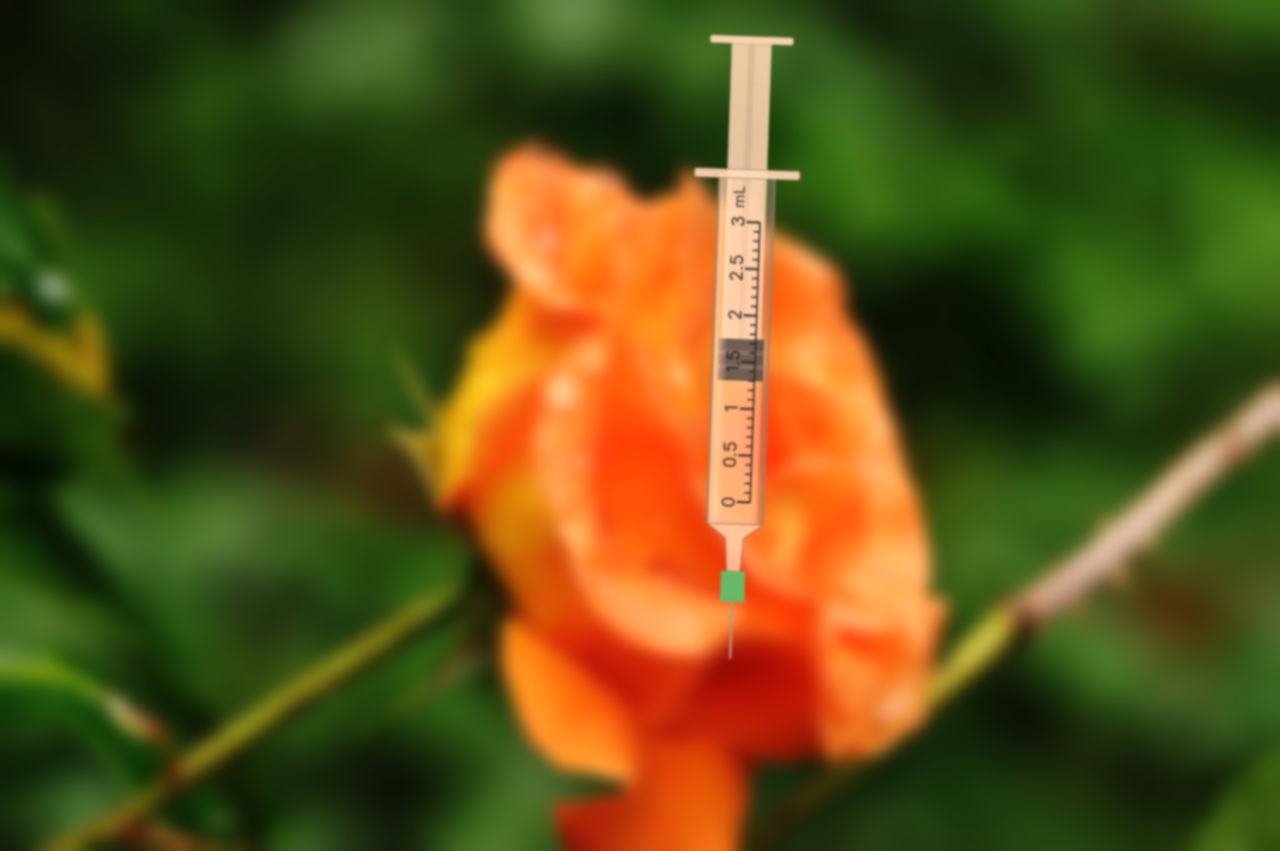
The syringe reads **1.3** mL
